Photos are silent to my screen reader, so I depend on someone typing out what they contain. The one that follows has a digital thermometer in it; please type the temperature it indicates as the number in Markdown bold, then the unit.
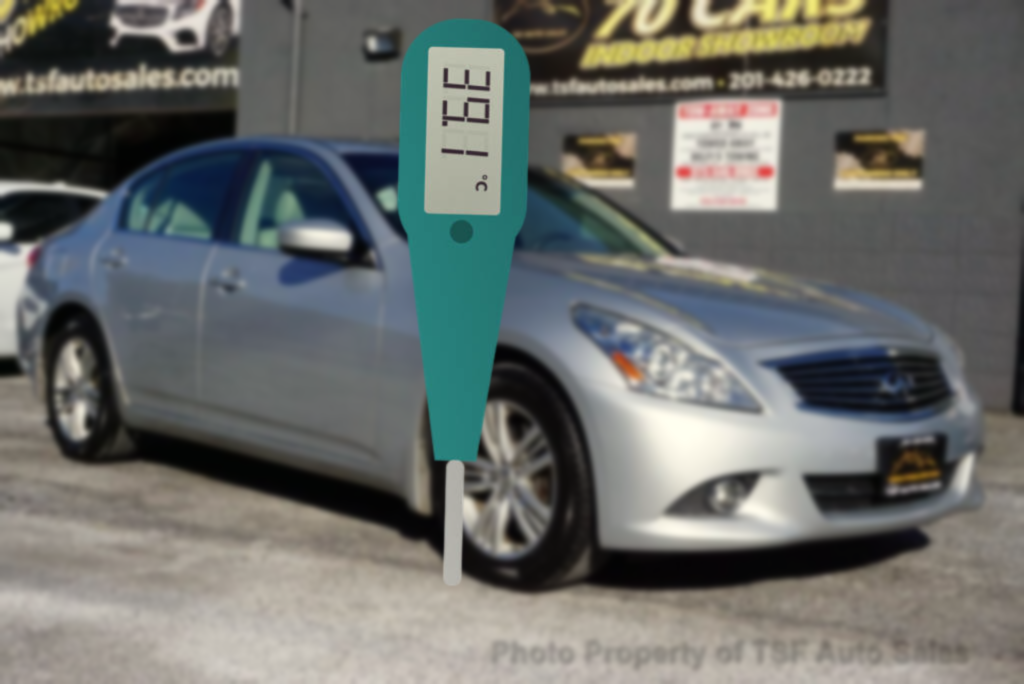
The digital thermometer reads **39.1** °C
